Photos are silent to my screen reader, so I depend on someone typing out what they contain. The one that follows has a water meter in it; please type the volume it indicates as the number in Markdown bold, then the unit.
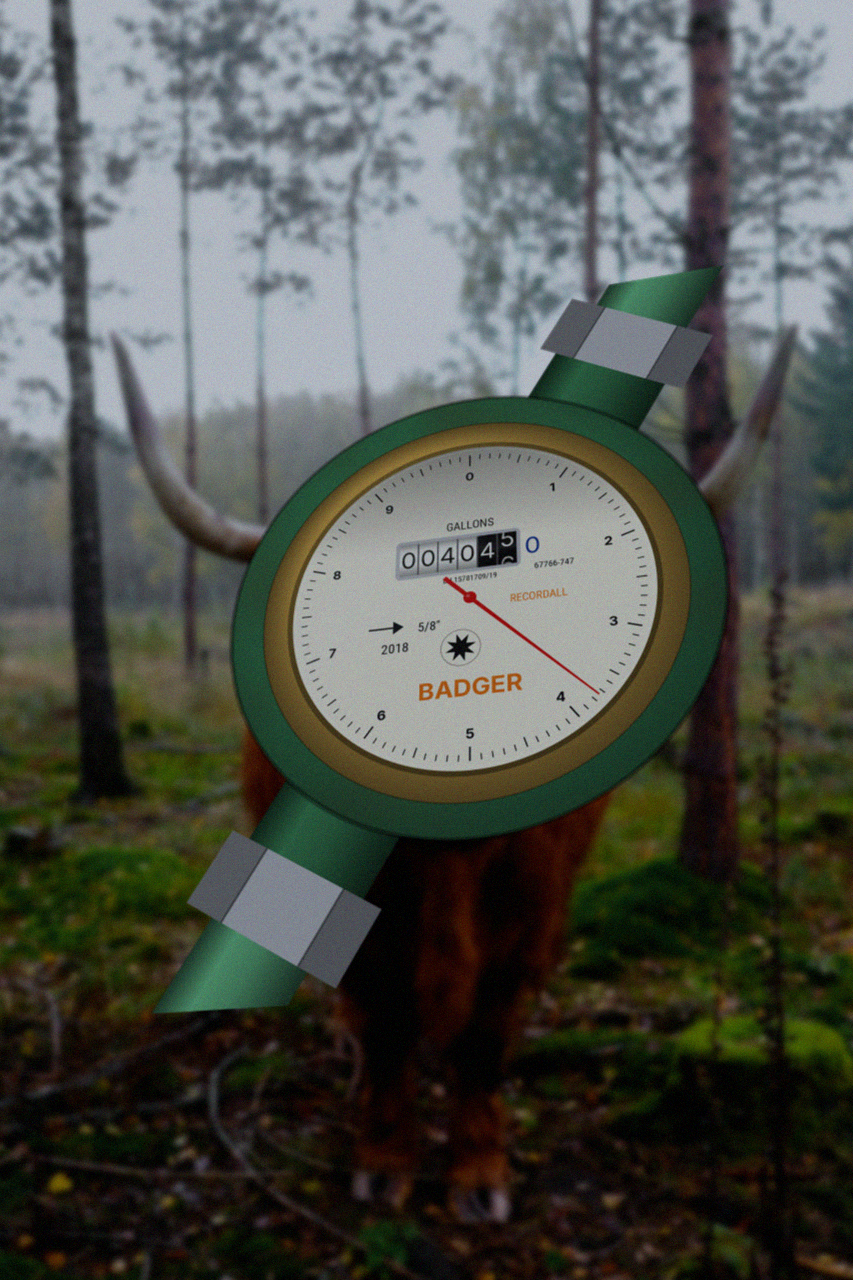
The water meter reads **40453.7** gal
